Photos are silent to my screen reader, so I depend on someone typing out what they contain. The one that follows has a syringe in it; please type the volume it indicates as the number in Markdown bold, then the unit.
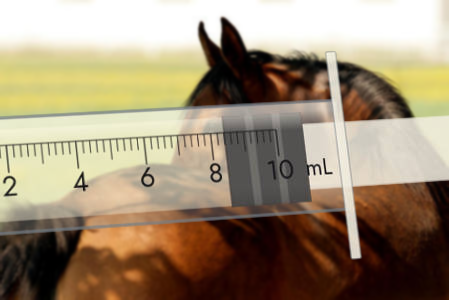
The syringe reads **8.4** mL
